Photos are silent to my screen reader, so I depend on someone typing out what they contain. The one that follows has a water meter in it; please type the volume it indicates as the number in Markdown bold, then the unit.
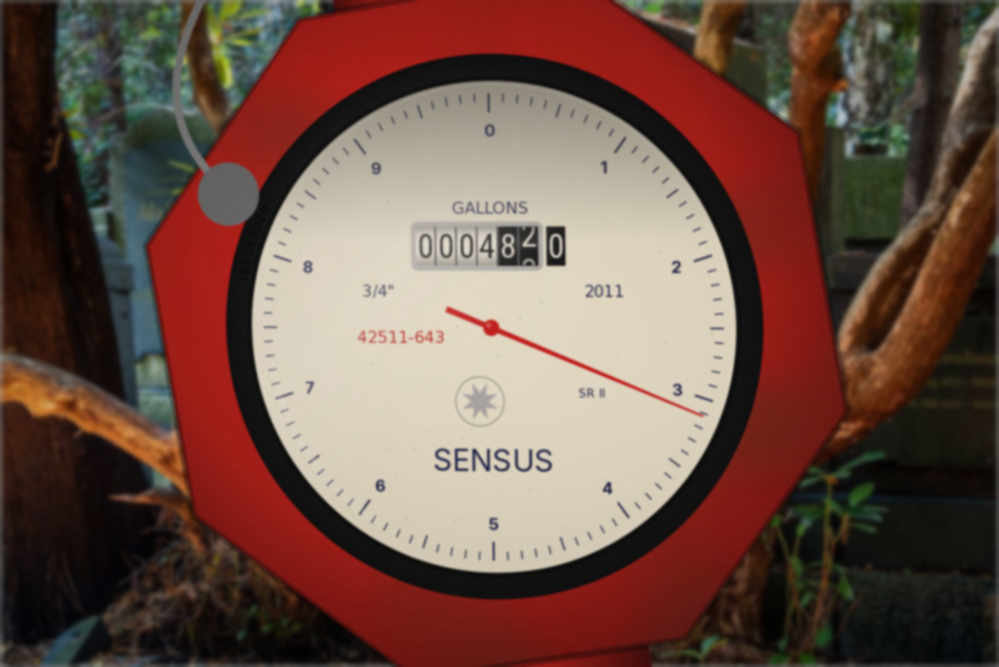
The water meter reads **4823.1** gal
